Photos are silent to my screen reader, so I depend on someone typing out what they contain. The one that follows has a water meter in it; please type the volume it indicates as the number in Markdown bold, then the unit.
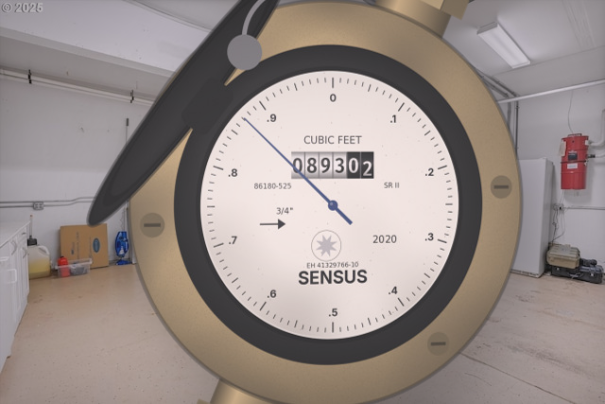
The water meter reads **89301.87** ft³
